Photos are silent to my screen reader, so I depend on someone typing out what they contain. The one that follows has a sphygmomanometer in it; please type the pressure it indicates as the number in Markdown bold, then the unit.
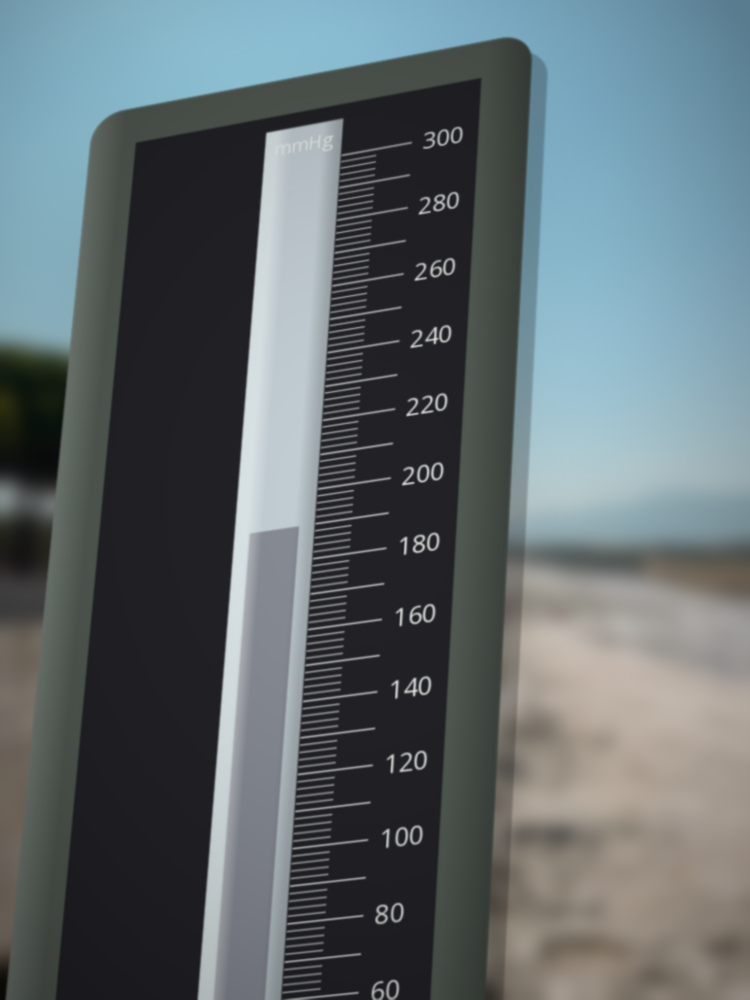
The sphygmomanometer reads **190** mmHg
